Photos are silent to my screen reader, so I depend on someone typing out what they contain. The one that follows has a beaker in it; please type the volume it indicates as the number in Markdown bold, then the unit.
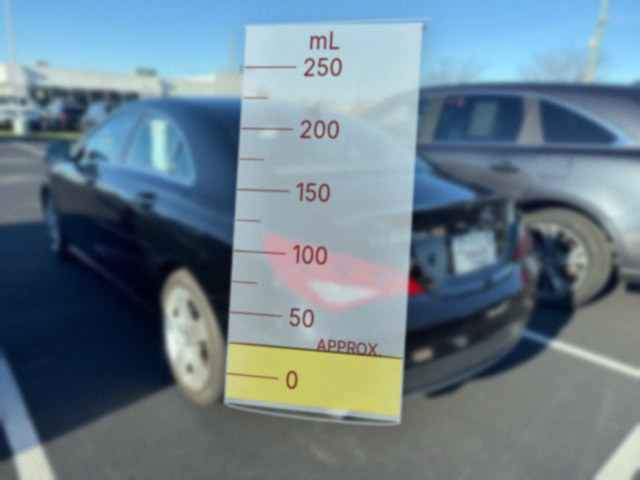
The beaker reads **25** mL
